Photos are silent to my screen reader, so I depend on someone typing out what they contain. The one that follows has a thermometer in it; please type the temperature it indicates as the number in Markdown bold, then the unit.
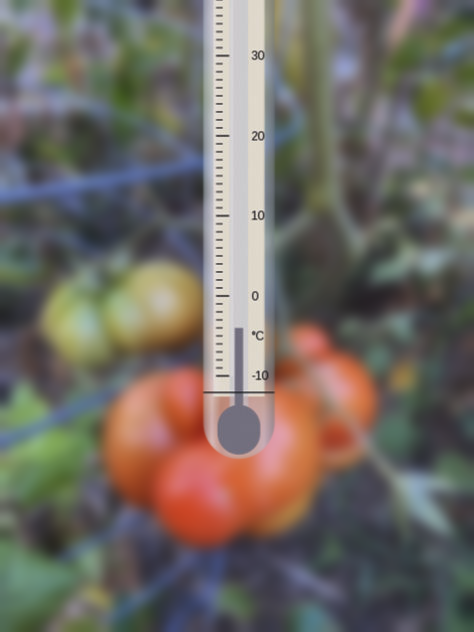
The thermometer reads **-4** °C
